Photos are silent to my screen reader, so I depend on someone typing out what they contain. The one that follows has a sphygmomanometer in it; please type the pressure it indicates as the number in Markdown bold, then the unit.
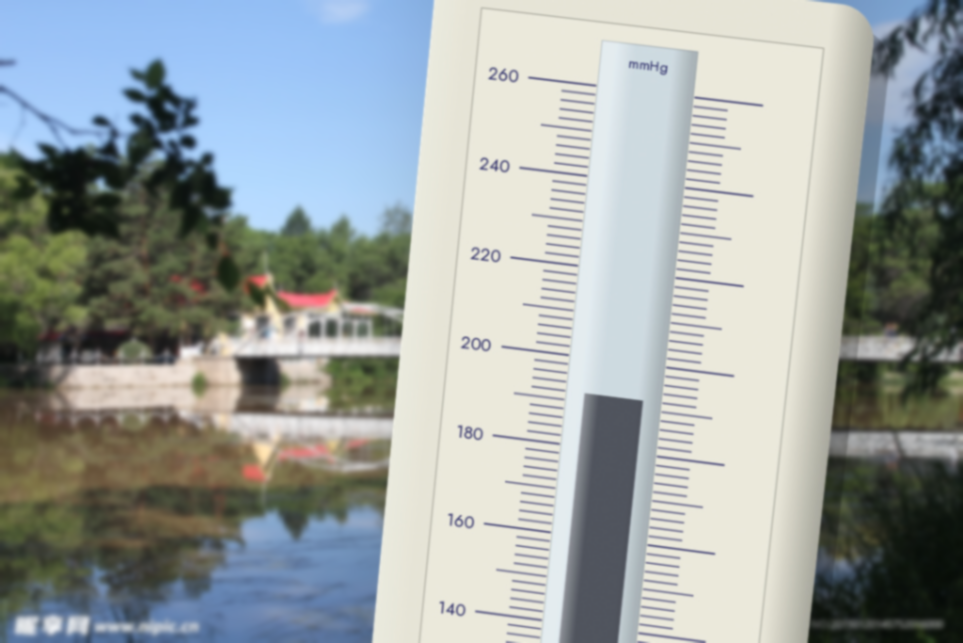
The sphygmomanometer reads **192** mmHg
